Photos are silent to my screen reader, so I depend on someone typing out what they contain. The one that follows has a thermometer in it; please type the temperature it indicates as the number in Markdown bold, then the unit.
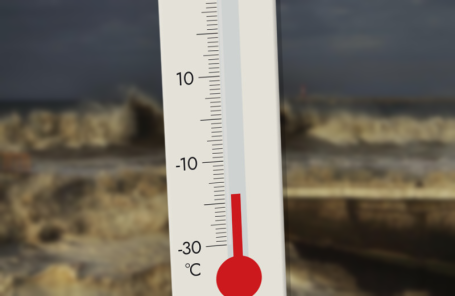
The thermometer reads **-18** °C
